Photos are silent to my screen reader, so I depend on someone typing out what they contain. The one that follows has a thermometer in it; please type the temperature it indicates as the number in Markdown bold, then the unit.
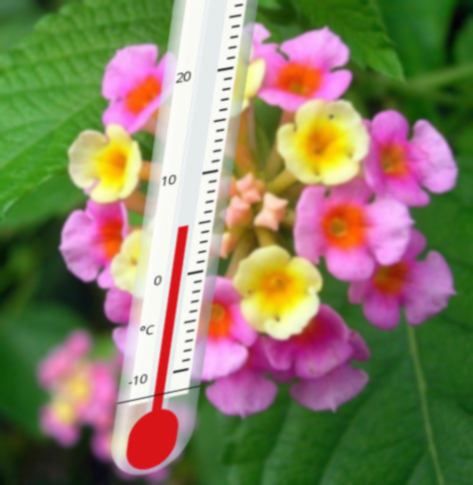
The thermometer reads **5** °C
